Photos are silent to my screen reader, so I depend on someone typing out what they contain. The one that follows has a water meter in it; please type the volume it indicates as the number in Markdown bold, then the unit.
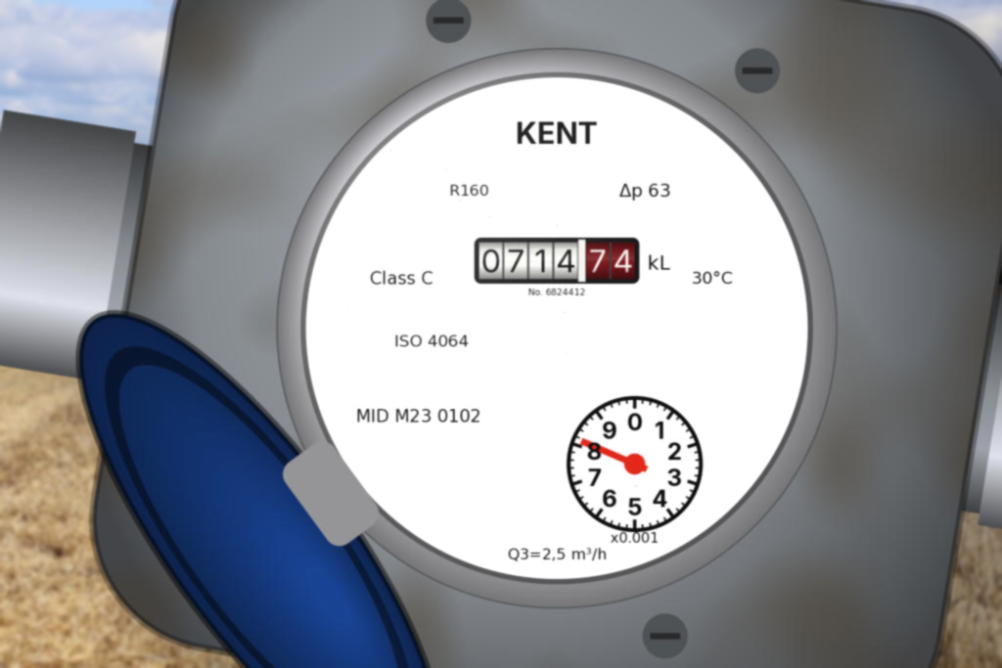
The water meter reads **714.748** kL
